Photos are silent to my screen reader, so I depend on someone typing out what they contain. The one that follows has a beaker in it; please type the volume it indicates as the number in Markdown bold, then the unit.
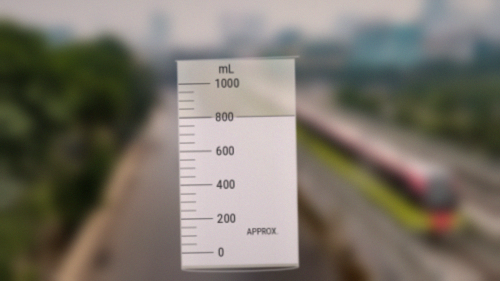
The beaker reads **800** mL
